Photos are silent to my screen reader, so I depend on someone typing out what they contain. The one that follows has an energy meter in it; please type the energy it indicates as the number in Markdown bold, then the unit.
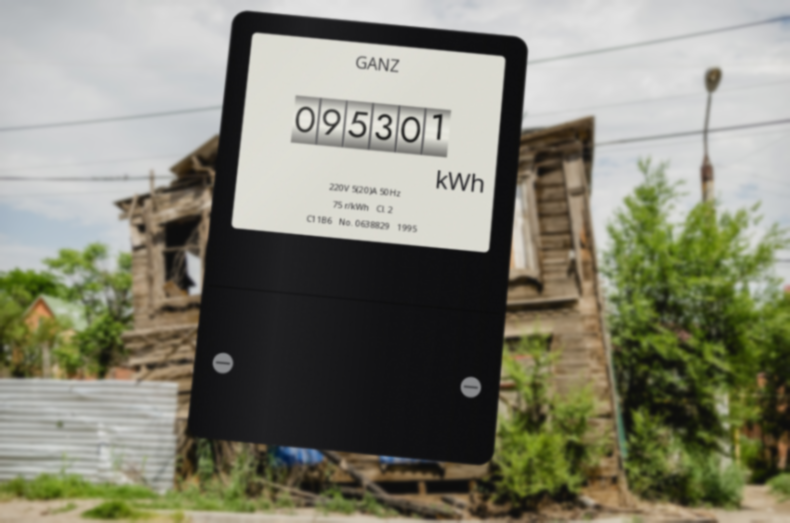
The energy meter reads **95301** kWh
